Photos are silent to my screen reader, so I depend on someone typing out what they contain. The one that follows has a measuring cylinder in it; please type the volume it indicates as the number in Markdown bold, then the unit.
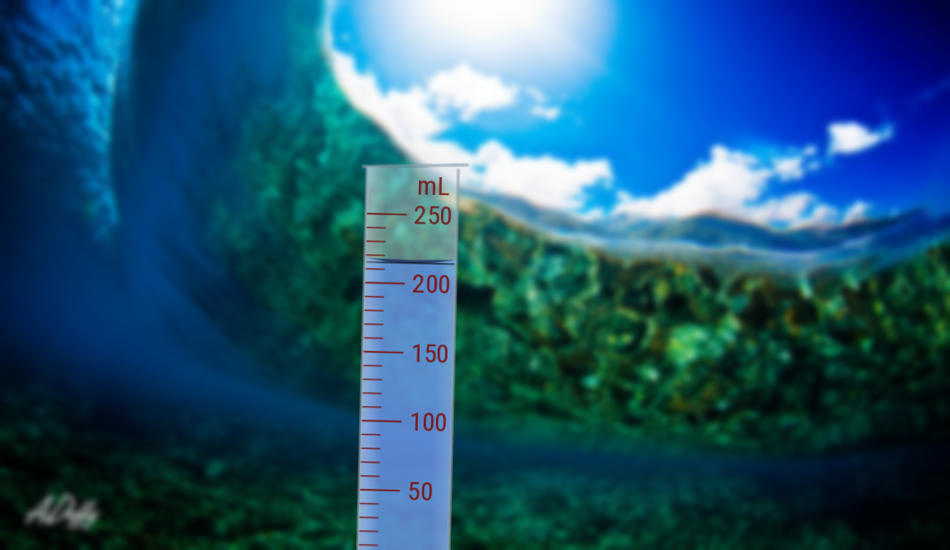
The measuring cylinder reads **215** mL
